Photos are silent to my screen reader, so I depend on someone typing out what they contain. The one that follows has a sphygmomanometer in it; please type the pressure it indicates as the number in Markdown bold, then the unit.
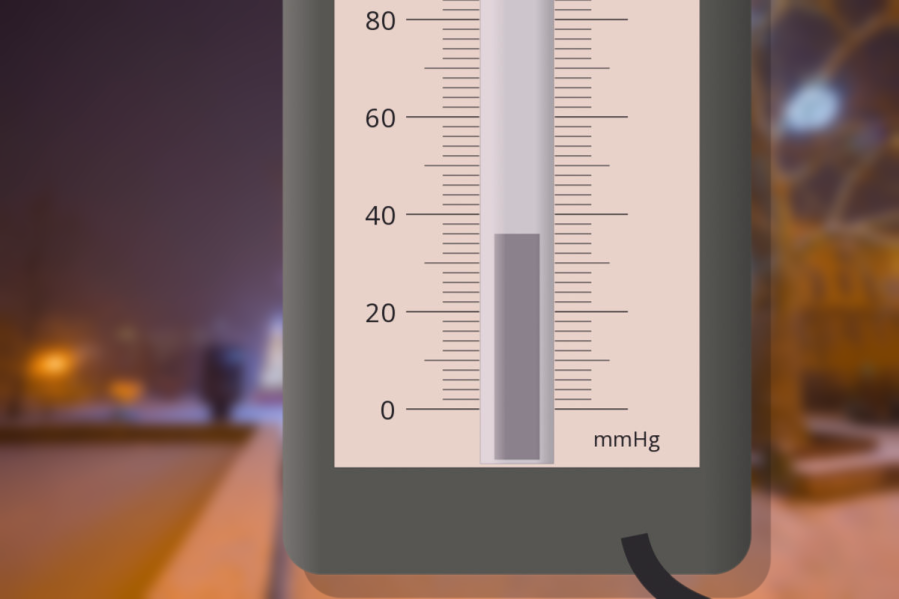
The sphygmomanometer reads **36** mmHg
